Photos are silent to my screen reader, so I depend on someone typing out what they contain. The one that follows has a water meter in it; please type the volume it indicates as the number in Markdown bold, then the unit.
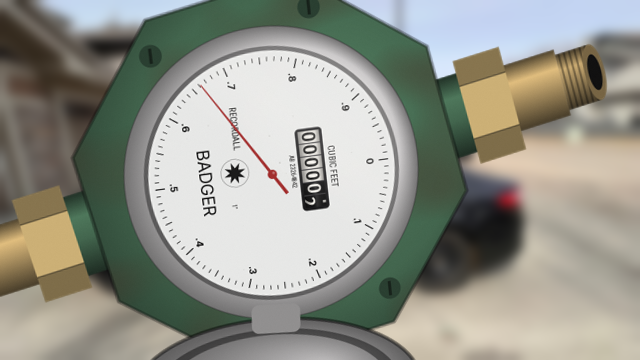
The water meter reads **1.66** ft³
